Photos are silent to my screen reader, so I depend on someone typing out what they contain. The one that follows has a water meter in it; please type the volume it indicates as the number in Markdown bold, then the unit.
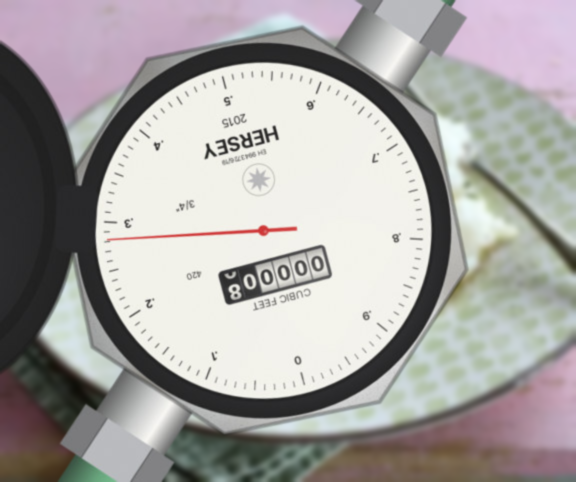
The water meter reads **8.28** ft³
